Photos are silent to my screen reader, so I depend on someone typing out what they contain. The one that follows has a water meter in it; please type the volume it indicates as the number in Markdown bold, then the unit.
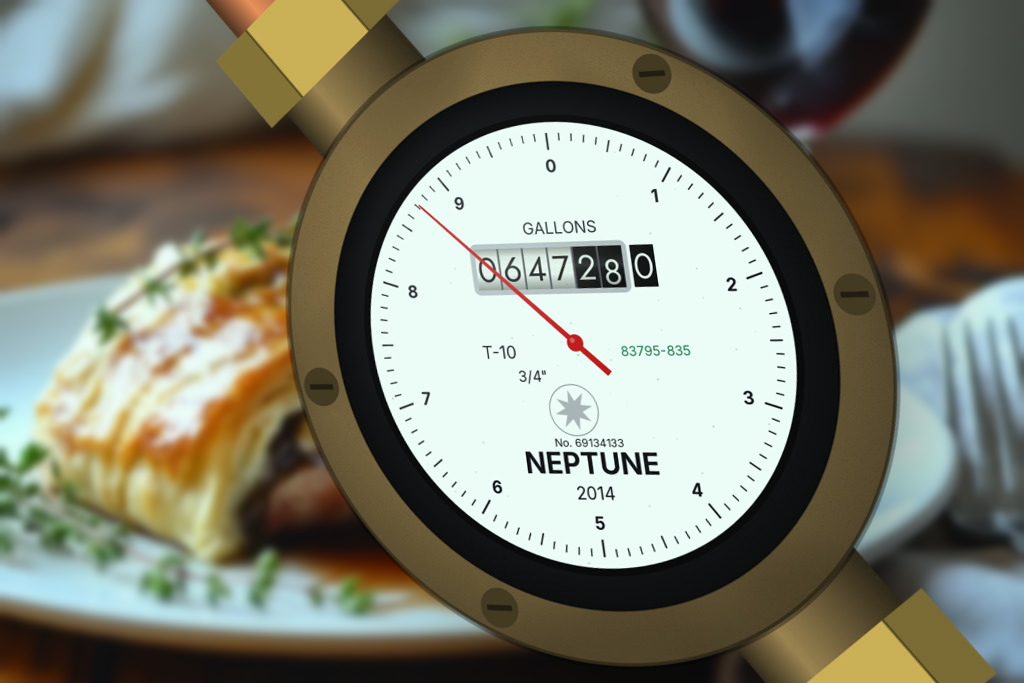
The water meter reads **647278.7** gal
